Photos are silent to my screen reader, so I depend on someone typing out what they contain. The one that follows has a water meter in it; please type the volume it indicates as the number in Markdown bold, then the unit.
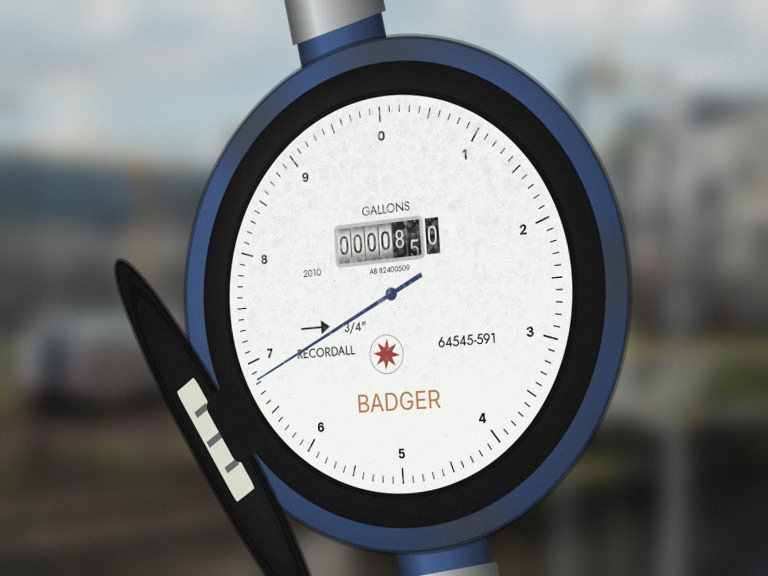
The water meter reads **846.8** gal
